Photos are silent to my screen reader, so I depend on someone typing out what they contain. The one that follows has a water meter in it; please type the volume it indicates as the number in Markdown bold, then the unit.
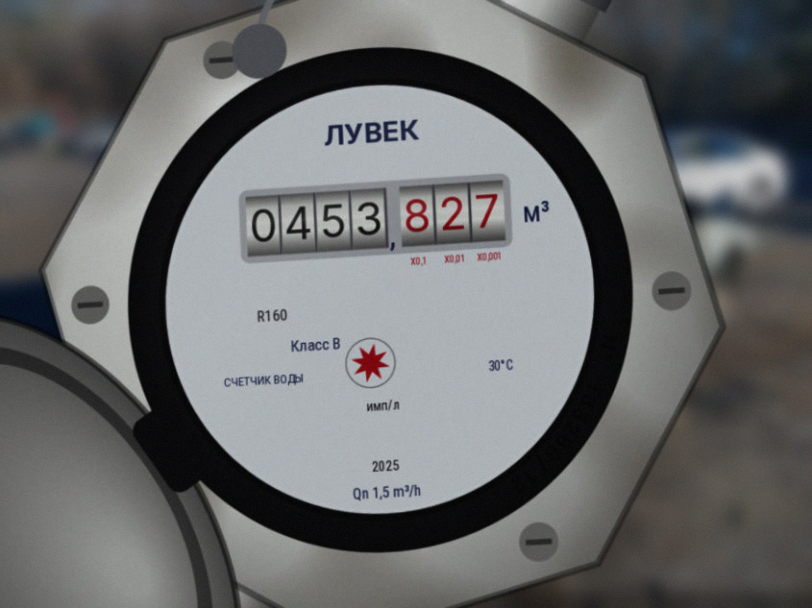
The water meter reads **453.827** m³
